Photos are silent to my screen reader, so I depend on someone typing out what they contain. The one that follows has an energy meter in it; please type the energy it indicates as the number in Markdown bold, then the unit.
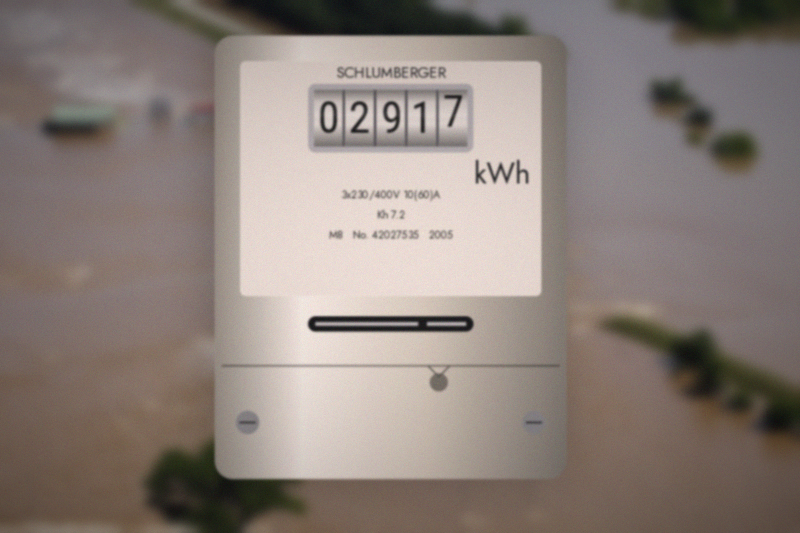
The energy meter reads **2917** kWh
